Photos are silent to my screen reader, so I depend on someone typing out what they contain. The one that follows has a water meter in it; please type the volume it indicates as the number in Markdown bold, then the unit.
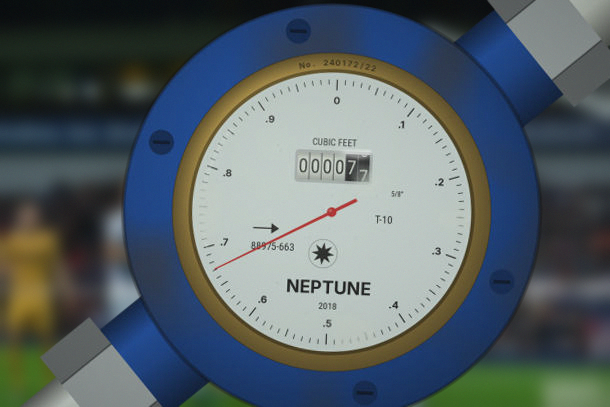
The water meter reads **76.67** ft³
